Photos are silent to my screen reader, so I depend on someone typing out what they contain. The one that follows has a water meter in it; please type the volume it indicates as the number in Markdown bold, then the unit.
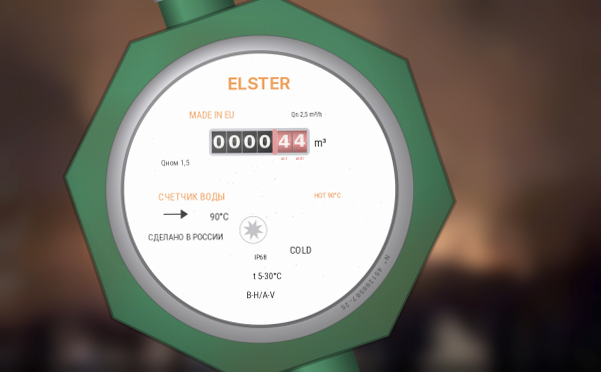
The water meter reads **0.44** m³
